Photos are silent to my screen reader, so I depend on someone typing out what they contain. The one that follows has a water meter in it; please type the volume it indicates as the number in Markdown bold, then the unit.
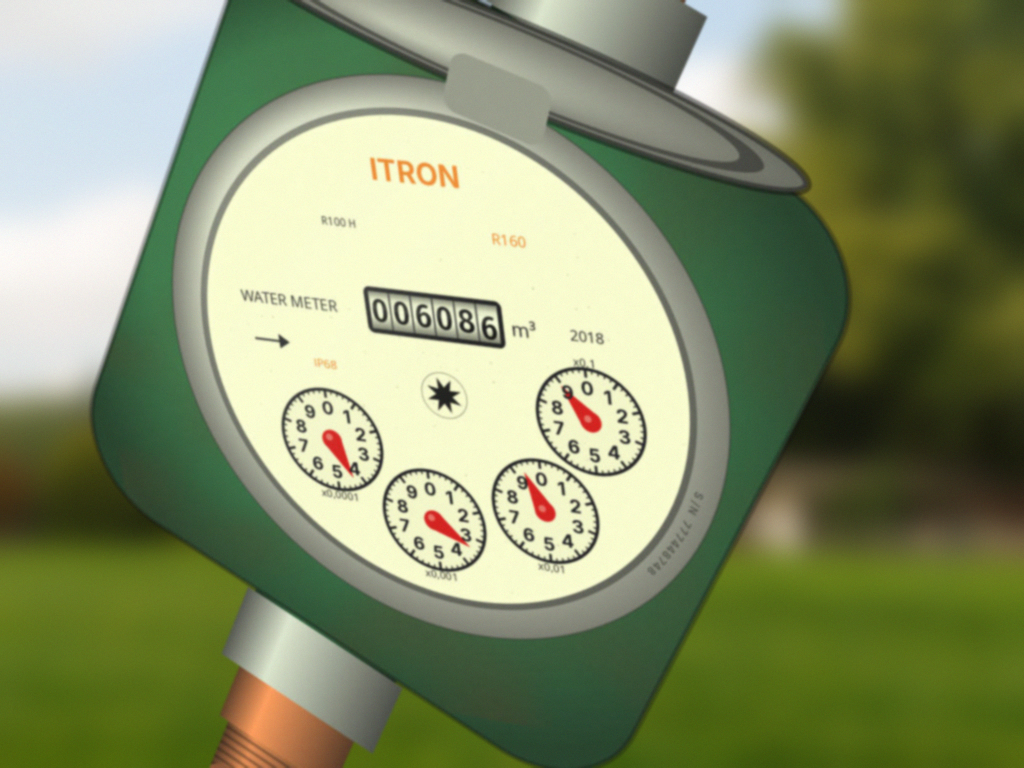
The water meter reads **6085.8934** m³
